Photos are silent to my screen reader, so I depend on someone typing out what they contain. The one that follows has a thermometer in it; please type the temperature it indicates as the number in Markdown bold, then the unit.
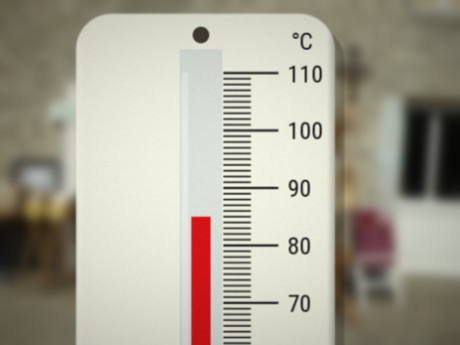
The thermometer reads **85** °C
